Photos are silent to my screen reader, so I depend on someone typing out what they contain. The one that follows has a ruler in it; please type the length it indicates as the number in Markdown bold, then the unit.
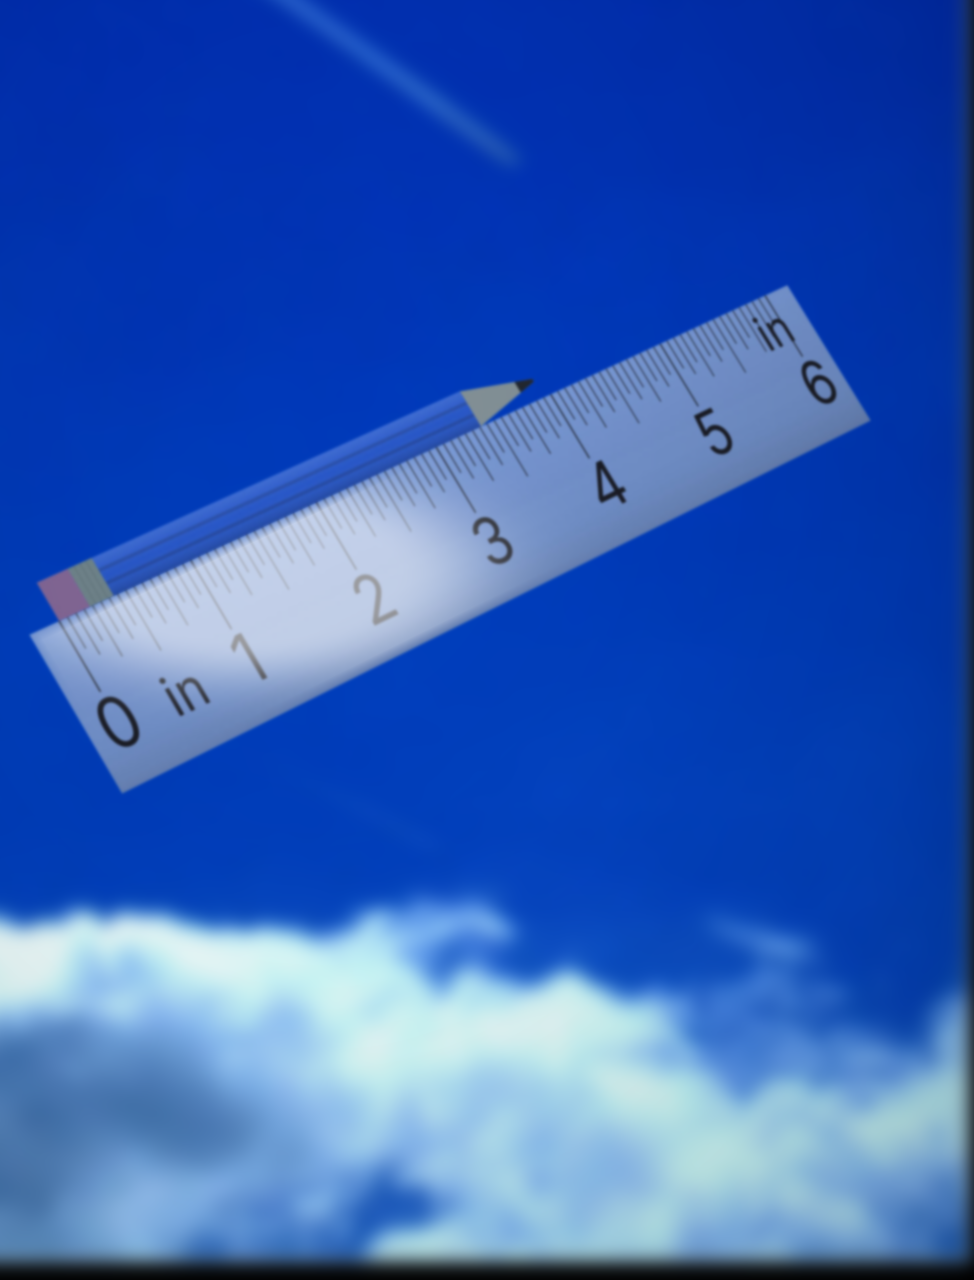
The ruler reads **3.9375** in
